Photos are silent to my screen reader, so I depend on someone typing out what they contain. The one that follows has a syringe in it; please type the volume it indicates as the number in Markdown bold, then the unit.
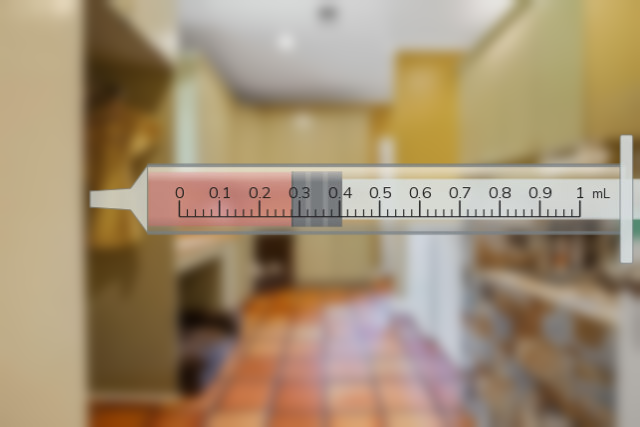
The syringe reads **0.28** mL
